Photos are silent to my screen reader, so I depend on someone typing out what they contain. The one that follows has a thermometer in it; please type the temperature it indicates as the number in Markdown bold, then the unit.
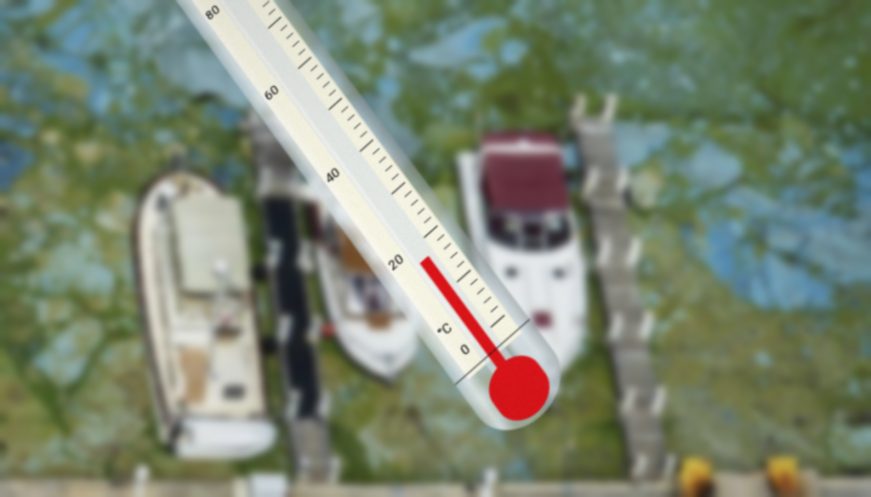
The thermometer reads **17** °C
